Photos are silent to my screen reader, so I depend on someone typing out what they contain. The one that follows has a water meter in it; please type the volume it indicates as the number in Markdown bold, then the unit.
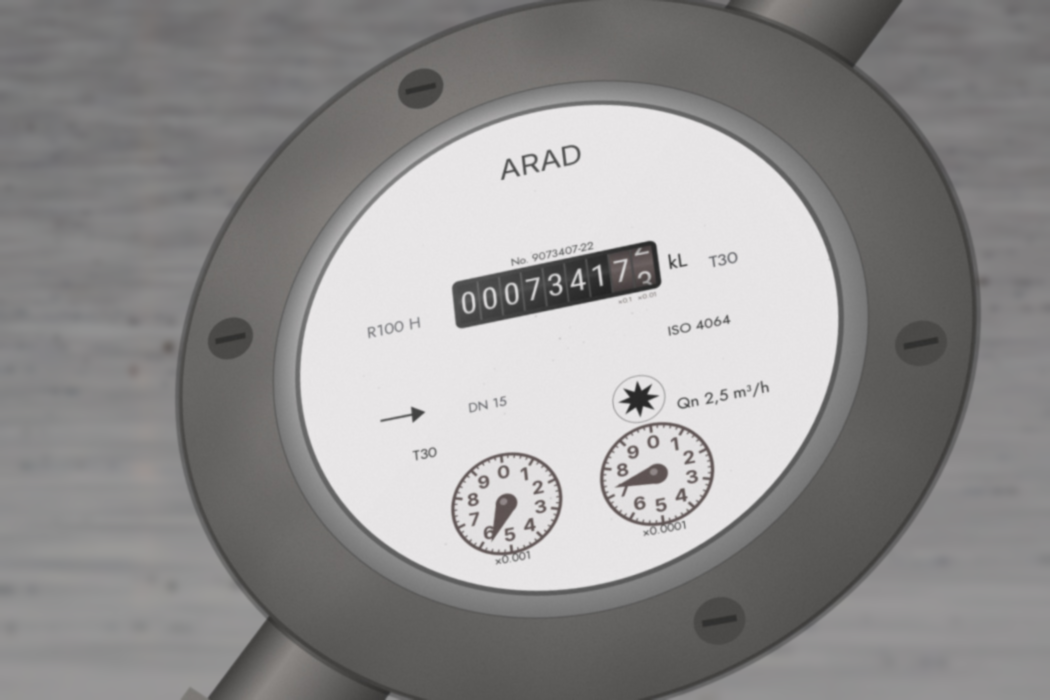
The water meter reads **7341.7257** kL
